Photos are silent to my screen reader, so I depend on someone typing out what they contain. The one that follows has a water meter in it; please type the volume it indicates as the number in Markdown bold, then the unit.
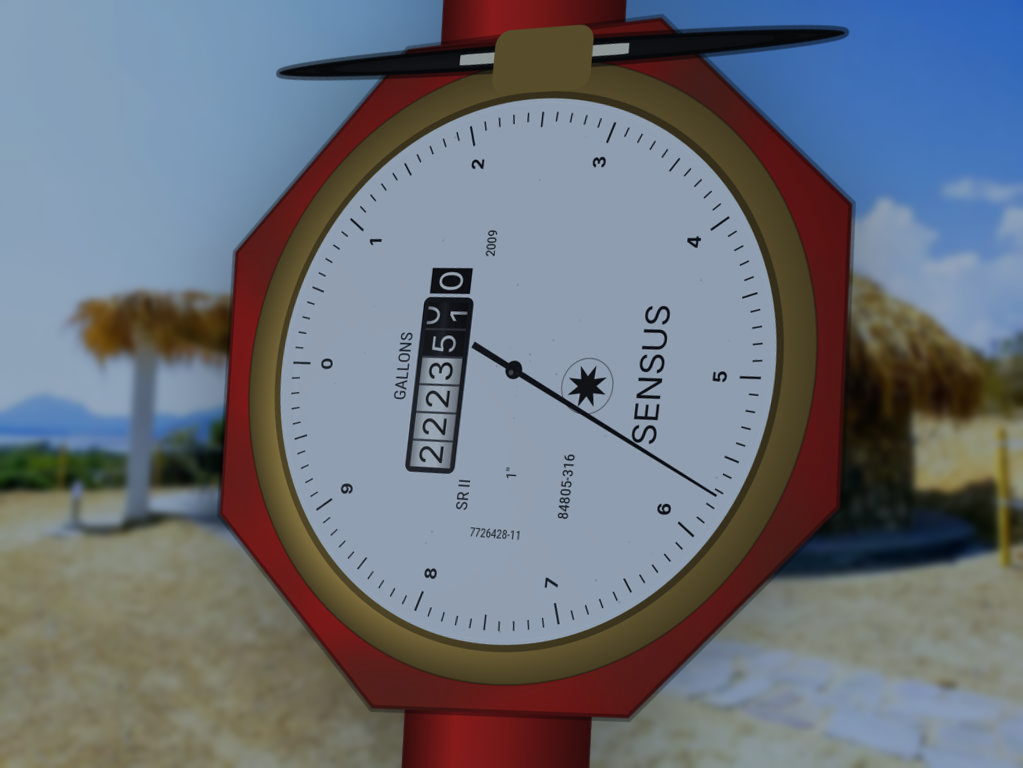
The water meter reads **2223505.7** gal
